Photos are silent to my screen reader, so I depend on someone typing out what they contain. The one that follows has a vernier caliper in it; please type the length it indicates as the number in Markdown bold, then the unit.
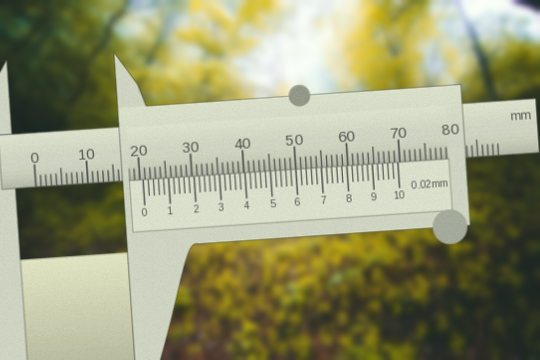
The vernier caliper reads **20.6** mm
